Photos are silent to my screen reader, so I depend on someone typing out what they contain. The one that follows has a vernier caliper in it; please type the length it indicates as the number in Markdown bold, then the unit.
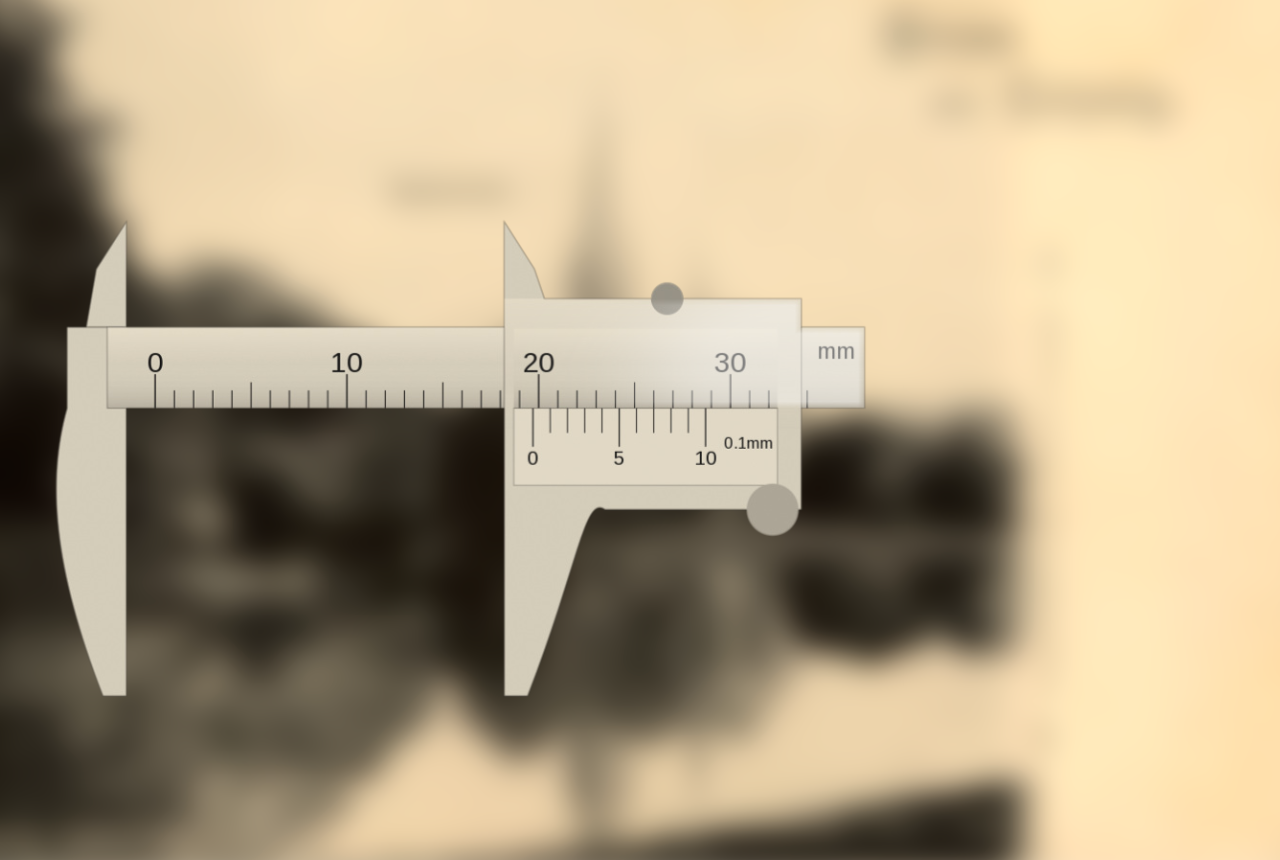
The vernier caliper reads **19.7** mm
